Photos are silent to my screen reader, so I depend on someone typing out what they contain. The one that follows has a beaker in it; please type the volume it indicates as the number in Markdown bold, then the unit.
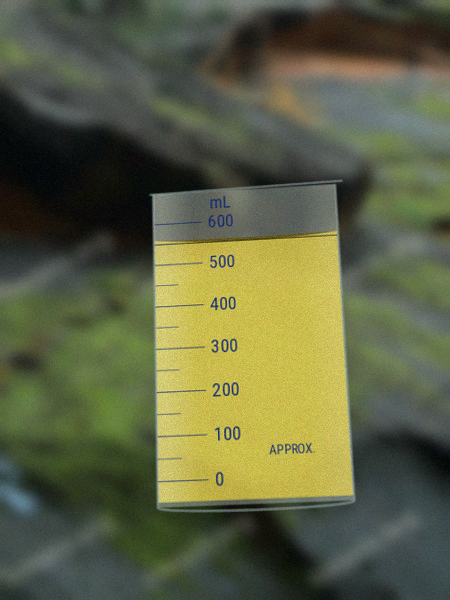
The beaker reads **550** mL
